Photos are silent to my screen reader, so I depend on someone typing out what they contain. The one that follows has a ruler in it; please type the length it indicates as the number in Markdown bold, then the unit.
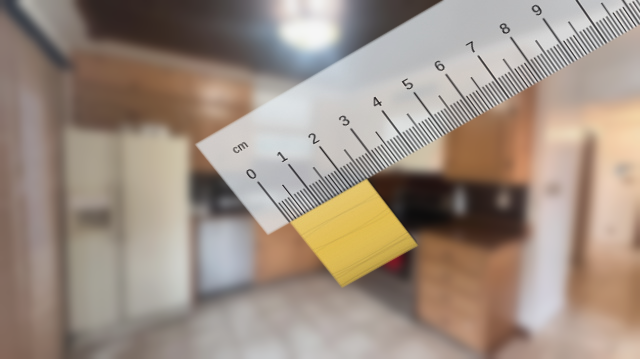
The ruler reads **2.5** cm
